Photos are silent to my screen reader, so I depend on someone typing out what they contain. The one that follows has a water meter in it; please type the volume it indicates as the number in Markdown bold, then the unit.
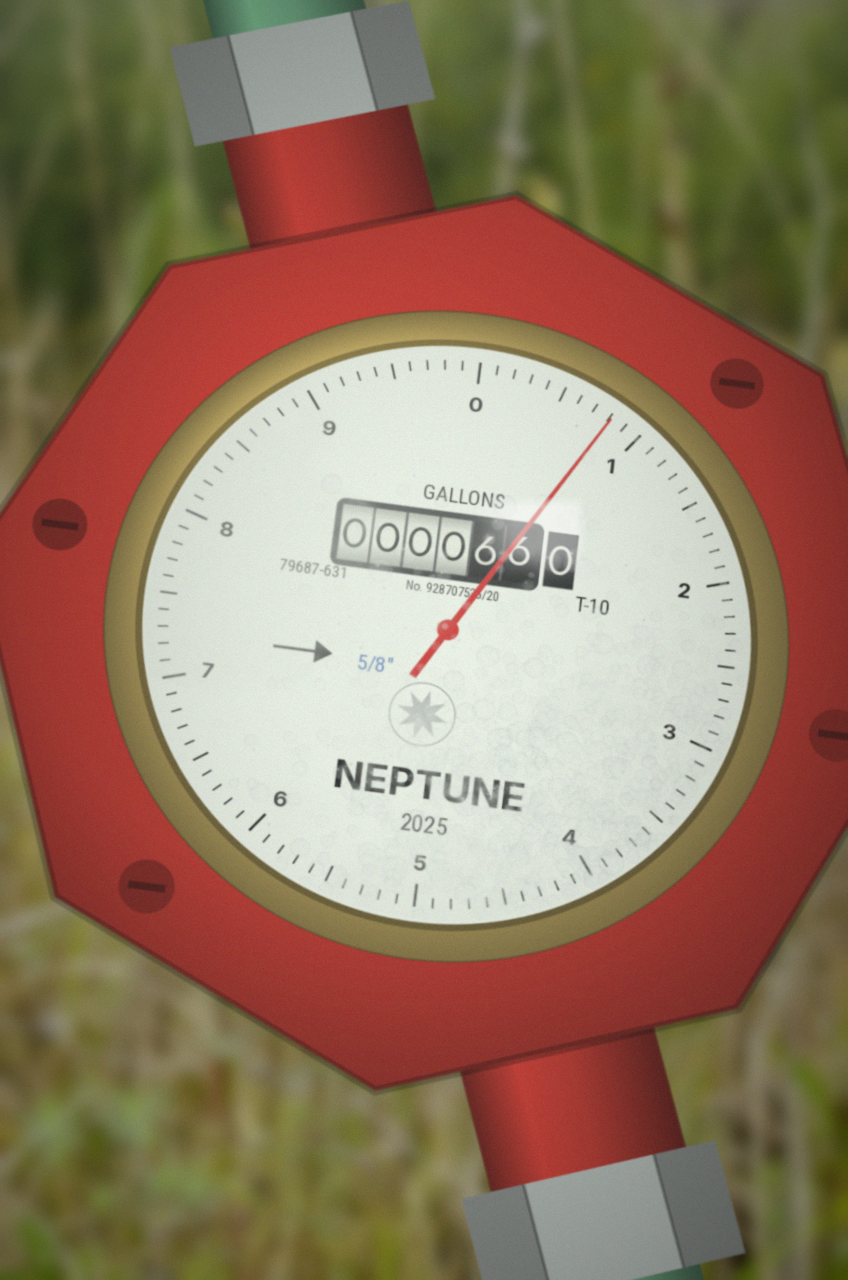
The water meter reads **660.8** gal
